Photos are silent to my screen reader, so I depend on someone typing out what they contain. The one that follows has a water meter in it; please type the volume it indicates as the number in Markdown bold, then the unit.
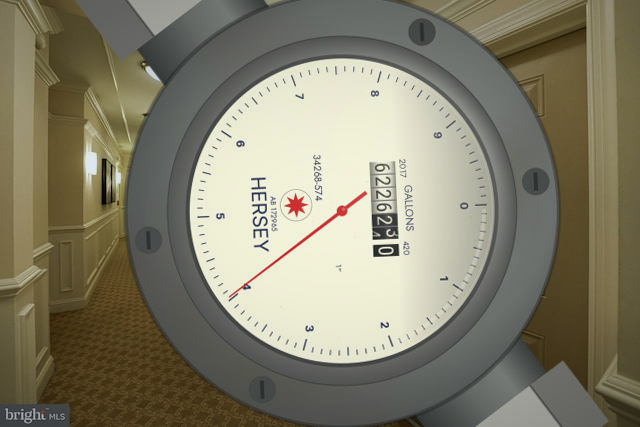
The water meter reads **6226234.0** gal
